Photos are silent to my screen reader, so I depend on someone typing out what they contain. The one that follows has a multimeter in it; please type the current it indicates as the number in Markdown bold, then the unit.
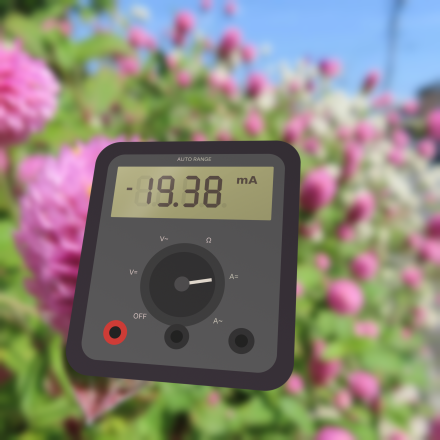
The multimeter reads **-19.38** mA
